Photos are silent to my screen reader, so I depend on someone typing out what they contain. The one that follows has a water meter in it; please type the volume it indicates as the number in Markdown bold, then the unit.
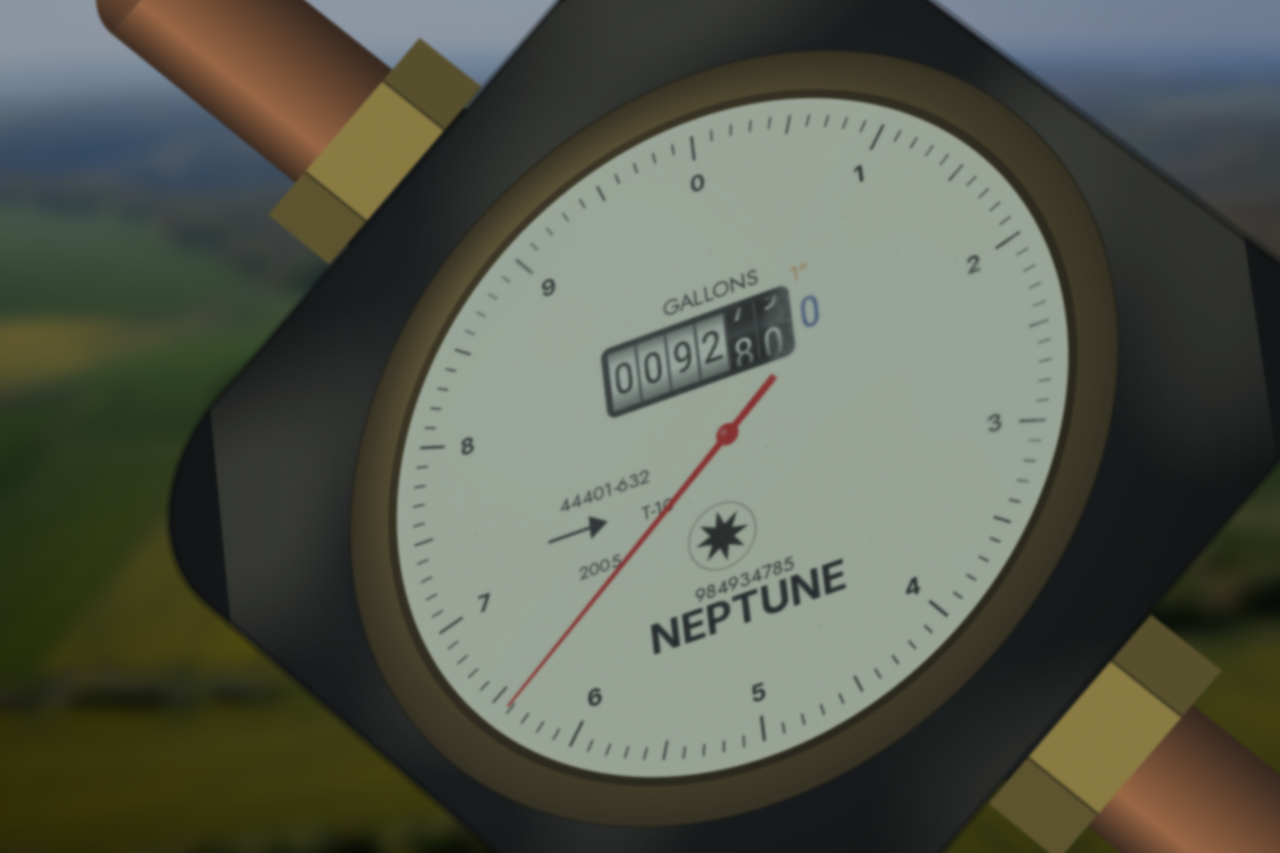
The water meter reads **92796.4** gal
